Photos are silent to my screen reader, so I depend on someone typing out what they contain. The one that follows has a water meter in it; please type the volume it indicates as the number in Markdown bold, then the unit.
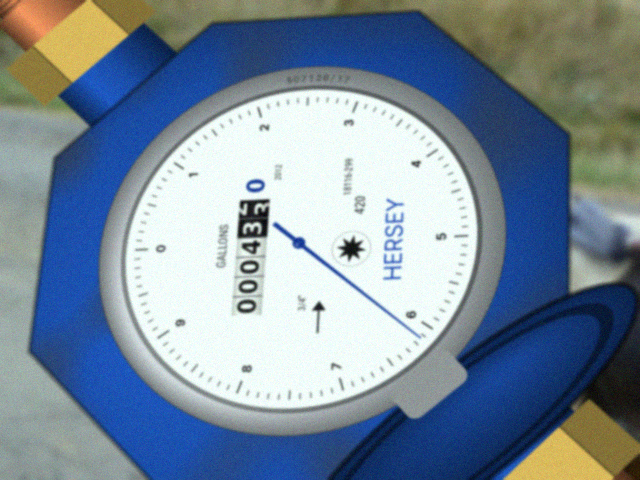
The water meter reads **4326.1** gal
